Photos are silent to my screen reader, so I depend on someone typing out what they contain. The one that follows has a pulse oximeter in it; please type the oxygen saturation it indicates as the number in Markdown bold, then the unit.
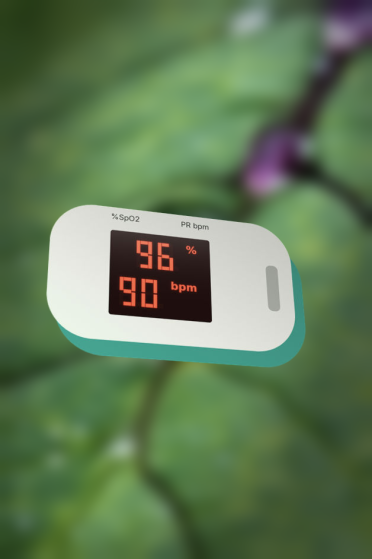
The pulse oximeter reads **96** %
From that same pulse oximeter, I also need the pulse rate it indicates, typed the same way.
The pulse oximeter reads **90** bpm
